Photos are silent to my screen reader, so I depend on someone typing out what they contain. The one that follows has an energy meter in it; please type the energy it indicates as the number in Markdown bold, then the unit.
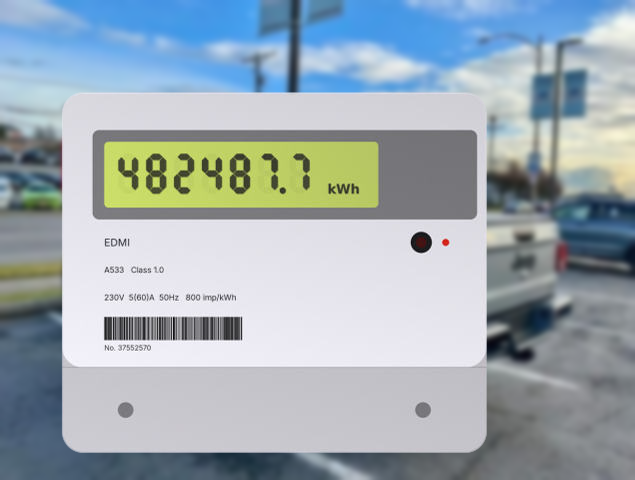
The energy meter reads **482487.7** kWh
